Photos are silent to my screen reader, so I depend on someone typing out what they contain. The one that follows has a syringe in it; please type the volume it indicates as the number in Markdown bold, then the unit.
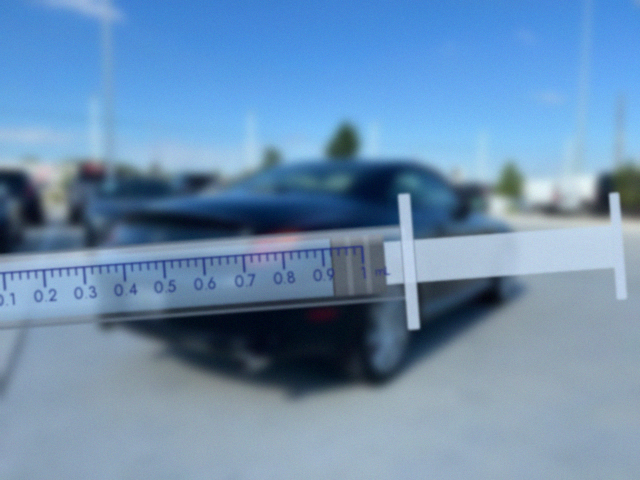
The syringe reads **0.92** mL
